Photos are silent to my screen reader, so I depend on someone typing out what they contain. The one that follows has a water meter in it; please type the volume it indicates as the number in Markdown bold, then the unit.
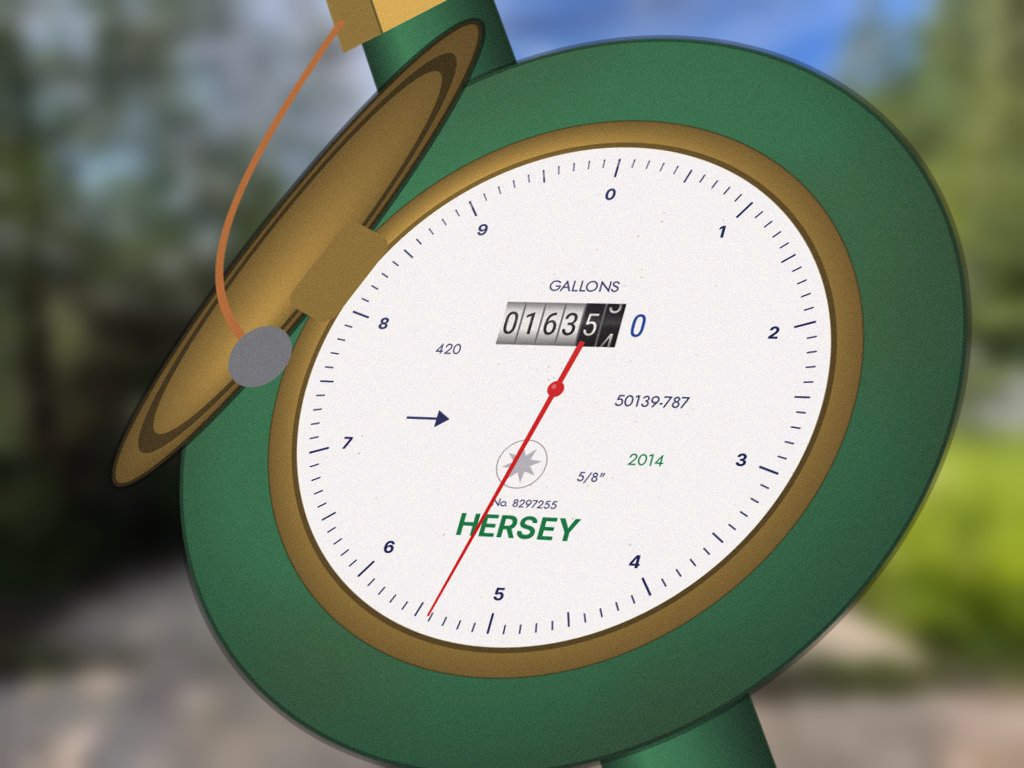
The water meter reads **163535.4** gal
